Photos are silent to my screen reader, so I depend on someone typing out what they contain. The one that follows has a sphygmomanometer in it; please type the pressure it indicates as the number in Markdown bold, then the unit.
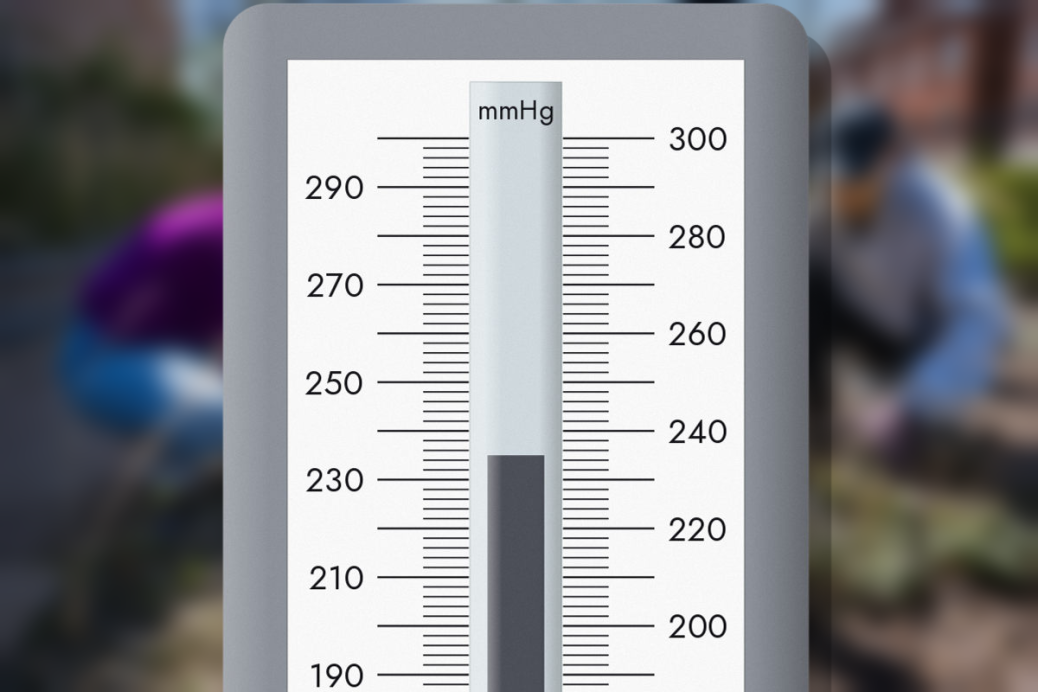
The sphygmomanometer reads **235** mmHg
